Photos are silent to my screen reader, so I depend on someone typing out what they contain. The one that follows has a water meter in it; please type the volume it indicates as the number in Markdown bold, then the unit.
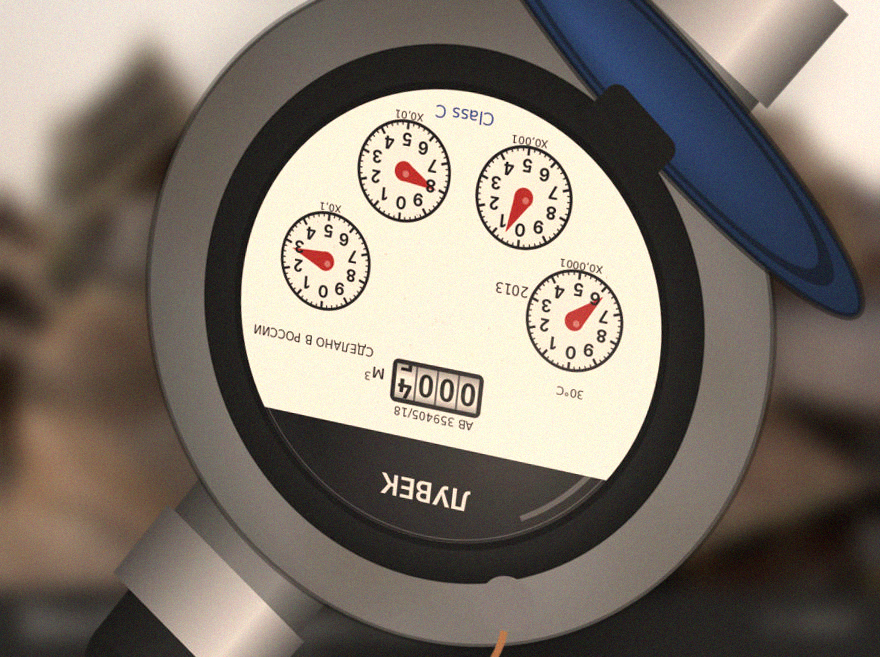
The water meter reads **4.2806** m³
